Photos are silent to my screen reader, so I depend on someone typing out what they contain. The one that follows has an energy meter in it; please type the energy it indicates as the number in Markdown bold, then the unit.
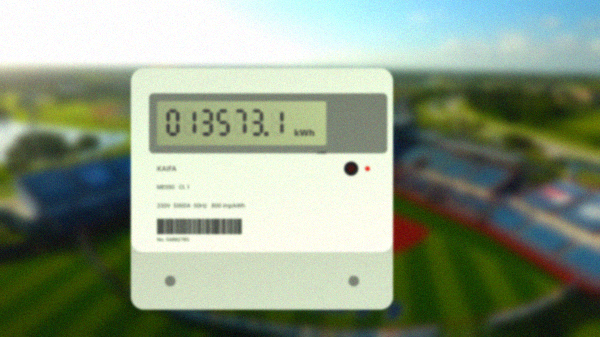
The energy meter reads **13573.1** kWh
